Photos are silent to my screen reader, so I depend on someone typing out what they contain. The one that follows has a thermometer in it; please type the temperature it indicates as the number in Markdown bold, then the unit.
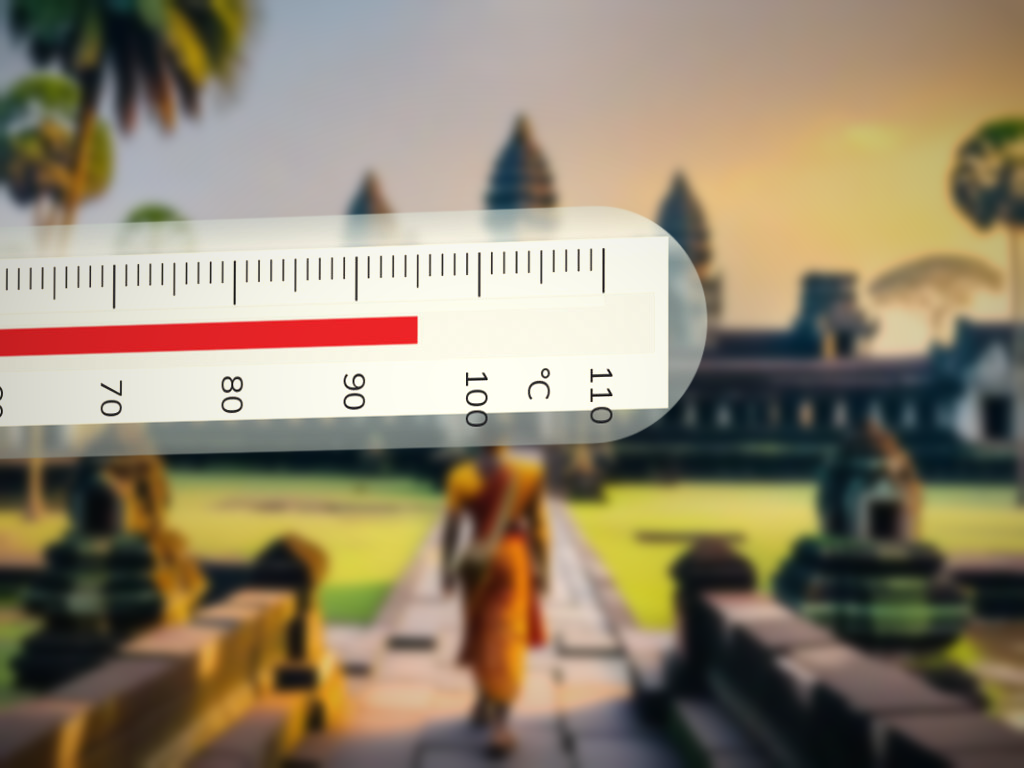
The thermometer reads **95** °C
